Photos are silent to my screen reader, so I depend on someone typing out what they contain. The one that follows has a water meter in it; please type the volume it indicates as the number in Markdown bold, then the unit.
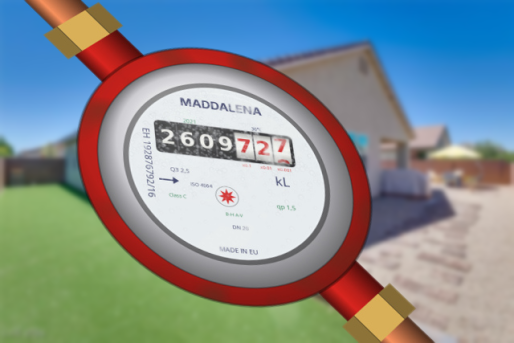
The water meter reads **2609.727** kL
